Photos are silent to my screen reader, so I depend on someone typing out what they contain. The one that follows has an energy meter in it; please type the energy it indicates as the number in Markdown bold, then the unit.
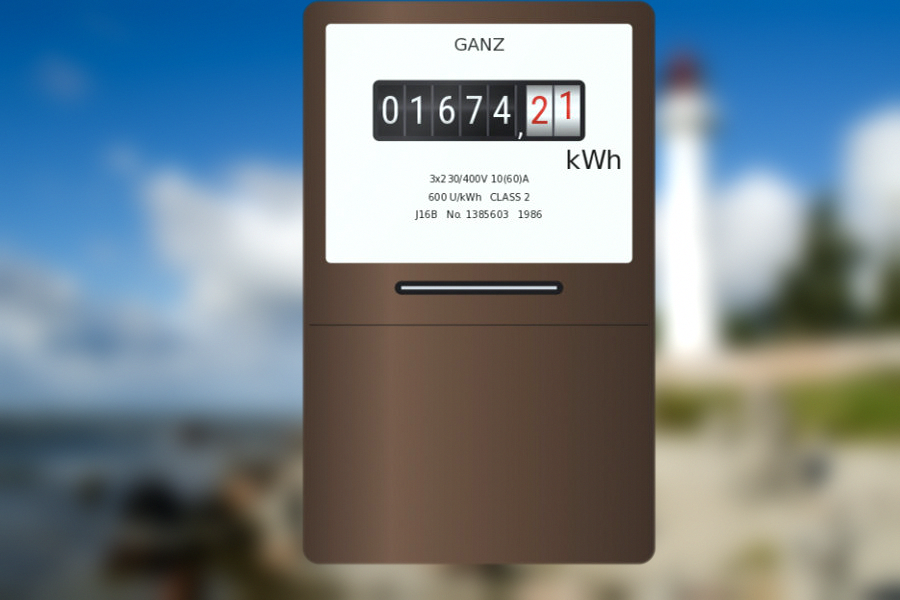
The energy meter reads **1674.21** kWh
